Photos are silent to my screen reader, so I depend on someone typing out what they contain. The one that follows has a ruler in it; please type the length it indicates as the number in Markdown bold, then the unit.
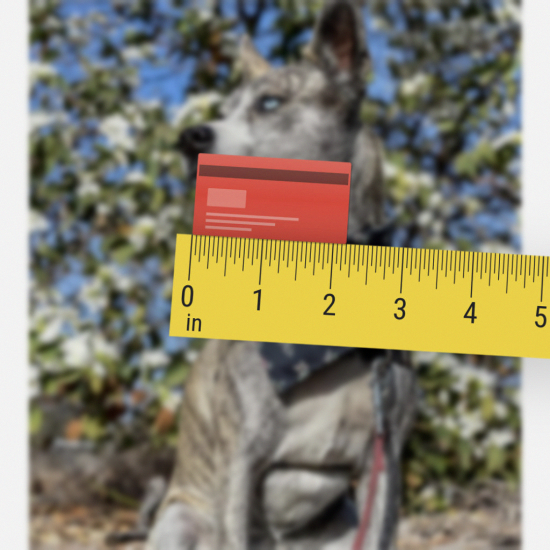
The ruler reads **2.1875** in
